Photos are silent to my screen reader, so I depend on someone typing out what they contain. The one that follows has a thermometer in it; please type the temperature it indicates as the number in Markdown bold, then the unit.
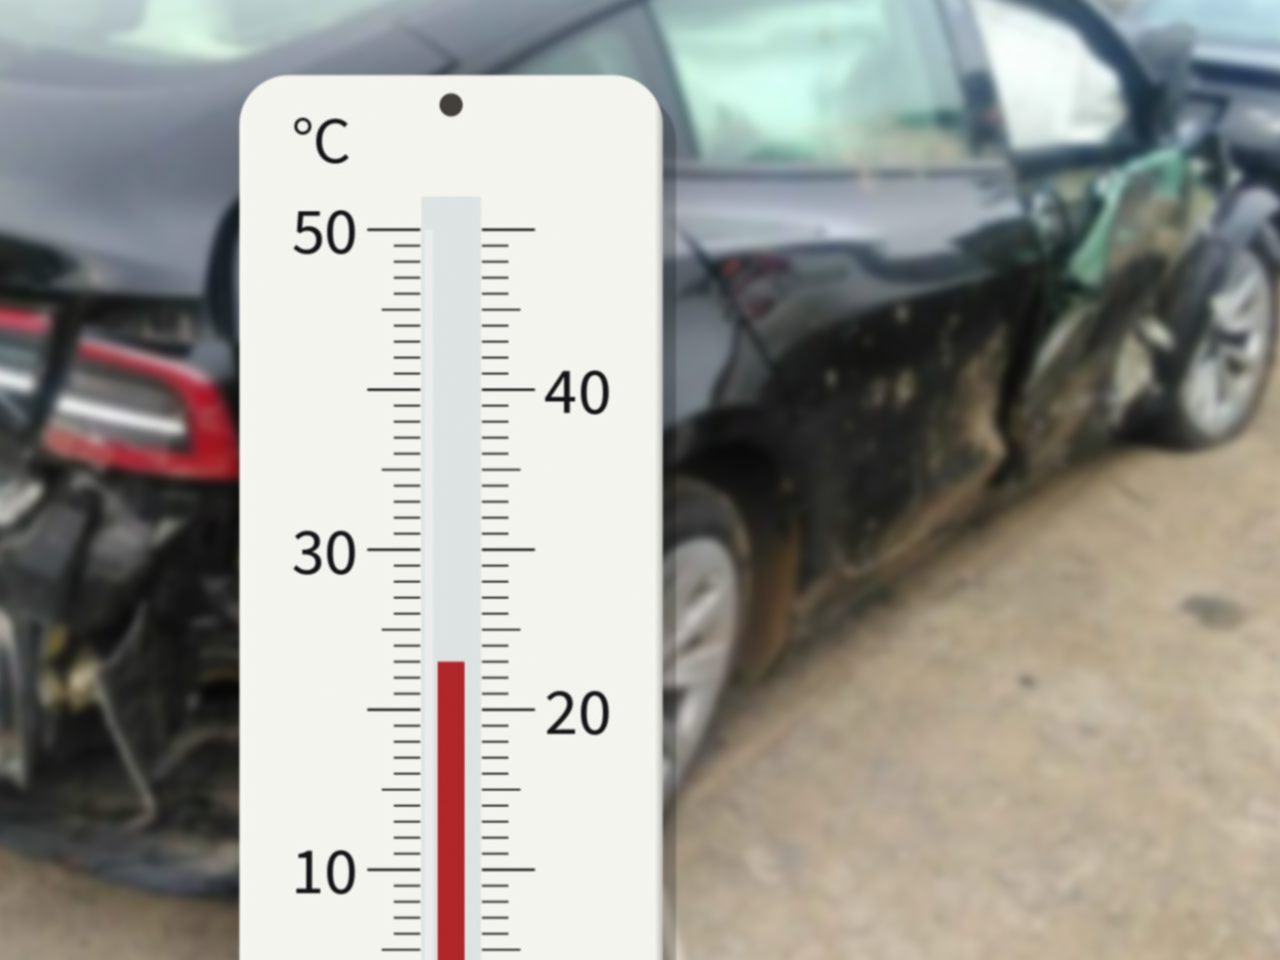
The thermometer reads **23** °C
